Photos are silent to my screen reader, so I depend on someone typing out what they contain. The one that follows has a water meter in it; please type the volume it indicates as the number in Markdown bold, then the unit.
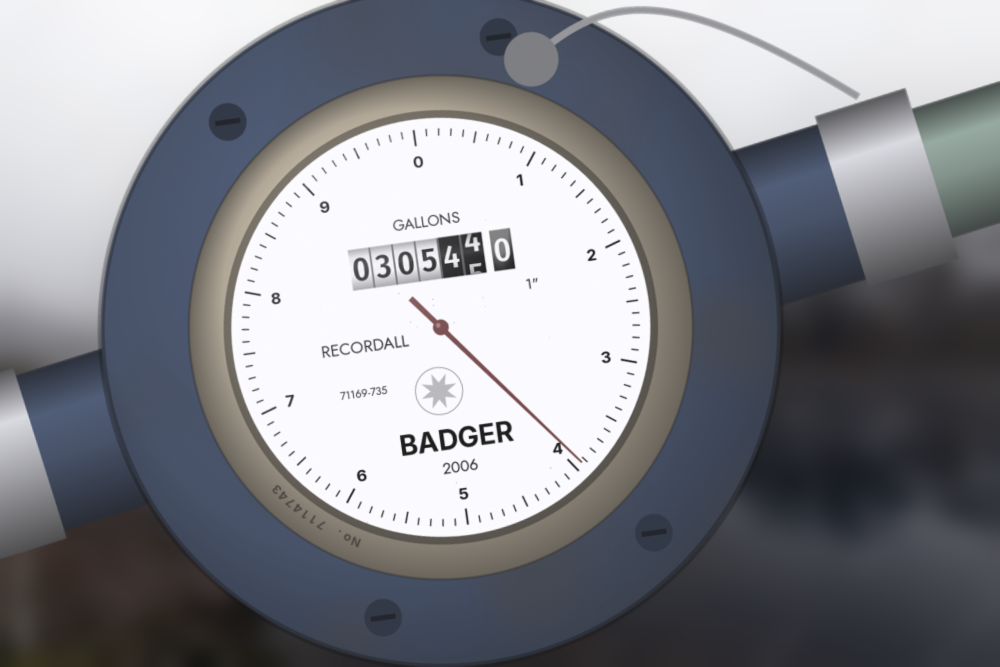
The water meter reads **305443.9** gal
